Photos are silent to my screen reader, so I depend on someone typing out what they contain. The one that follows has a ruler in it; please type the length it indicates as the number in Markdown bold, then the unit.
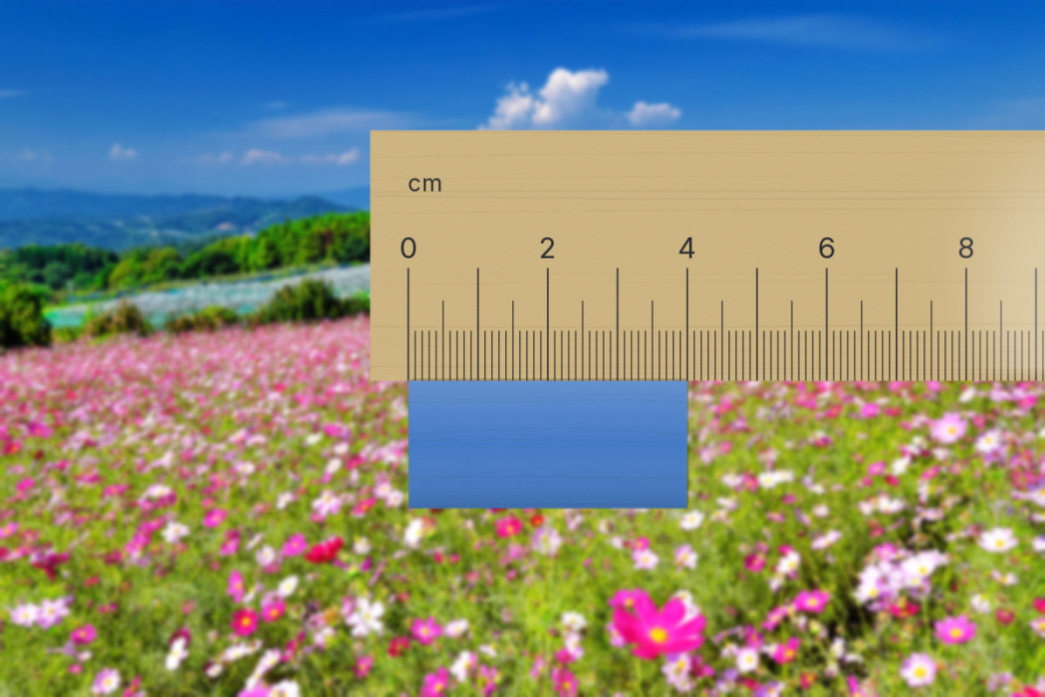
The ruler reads **4** cm
